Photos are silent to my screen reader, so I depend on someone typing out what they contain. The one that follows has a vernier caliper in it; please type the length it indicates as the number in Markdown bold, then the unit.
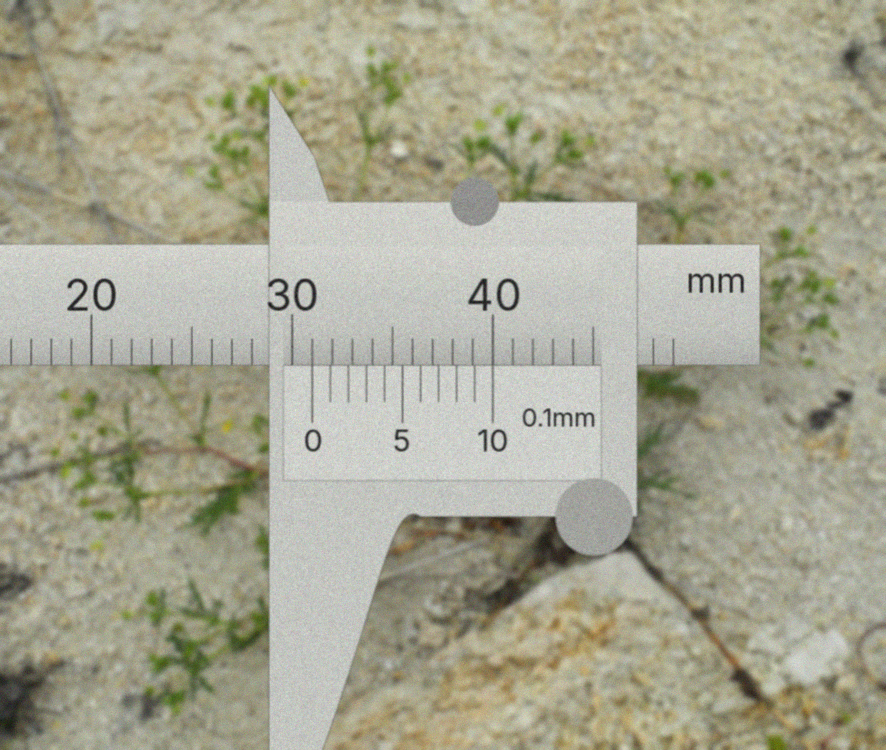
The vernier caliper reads **31.0** mm
